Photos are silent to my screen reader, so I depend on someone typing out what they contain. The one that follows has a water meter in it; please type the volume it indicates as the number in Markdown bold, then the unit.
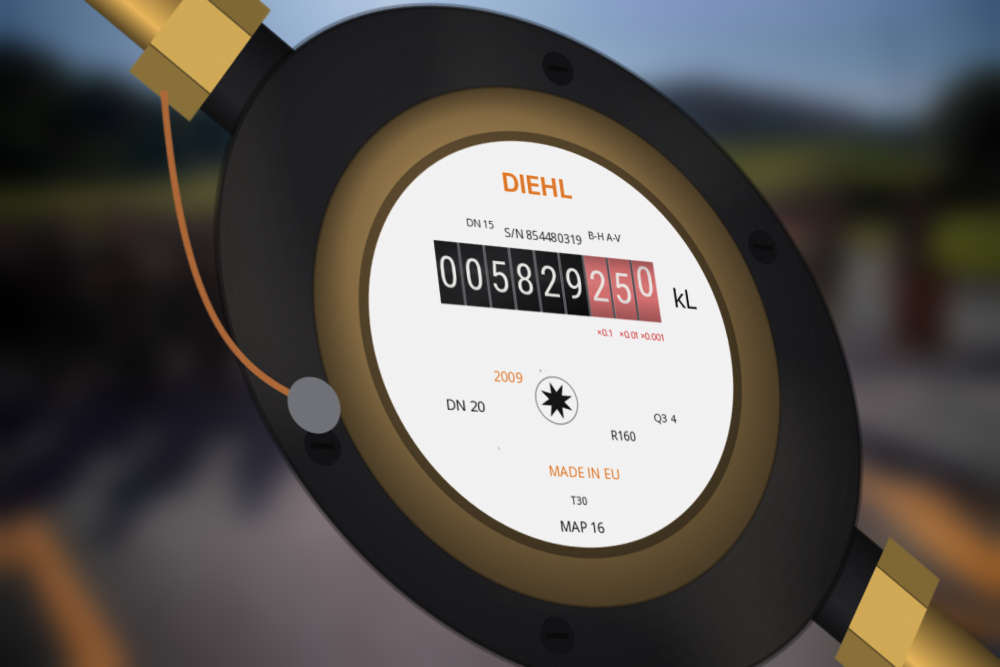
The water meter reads **5829.250** kL
